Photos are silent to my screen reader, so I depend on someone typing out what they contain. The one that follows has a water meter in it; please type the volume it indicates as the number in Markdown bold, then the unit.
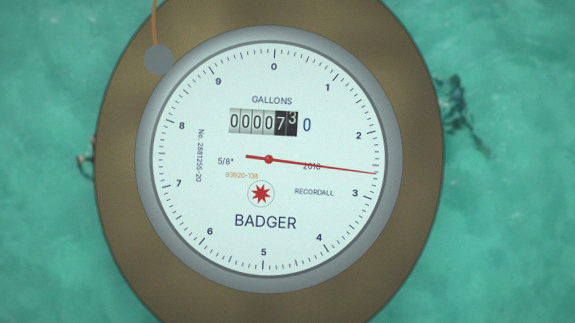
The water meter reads **732.6** gal
